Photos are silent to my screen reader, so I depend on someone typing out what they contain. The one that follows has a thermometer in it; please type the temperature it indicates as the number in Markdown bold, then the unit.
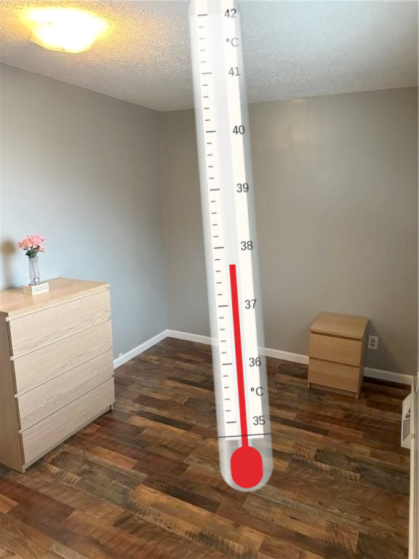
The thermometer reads **37.7** °C
